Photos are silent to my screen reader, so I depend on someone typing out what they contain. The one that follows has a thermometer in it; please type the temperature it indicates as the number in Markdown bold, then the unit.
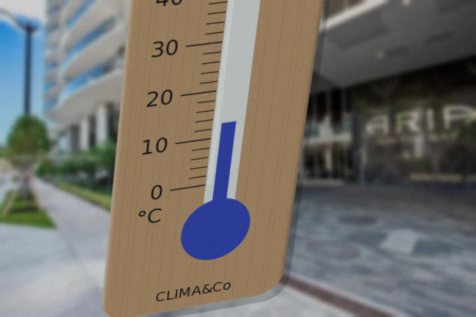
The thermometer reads **13** °C
